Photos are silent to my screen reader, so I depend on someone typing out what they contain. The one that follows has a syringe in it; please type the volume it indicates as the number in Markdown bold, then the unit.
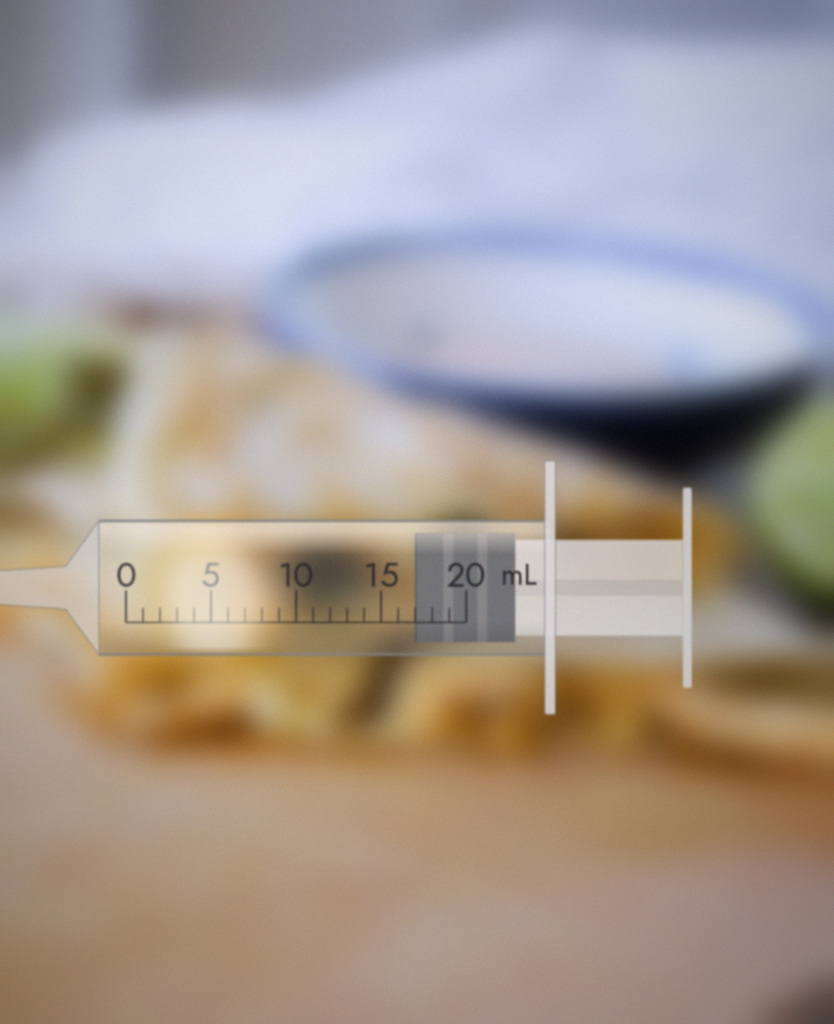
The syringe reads **17** mL
